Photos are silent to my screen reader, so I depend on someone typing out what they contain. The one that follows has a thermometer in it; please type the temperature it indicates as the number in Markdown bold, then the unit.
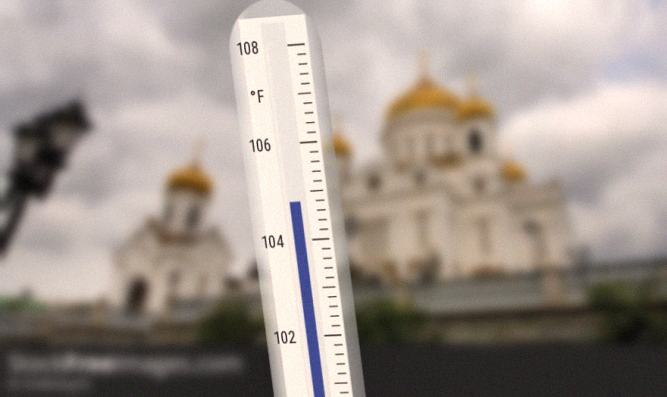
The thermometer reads **104.8** °F
